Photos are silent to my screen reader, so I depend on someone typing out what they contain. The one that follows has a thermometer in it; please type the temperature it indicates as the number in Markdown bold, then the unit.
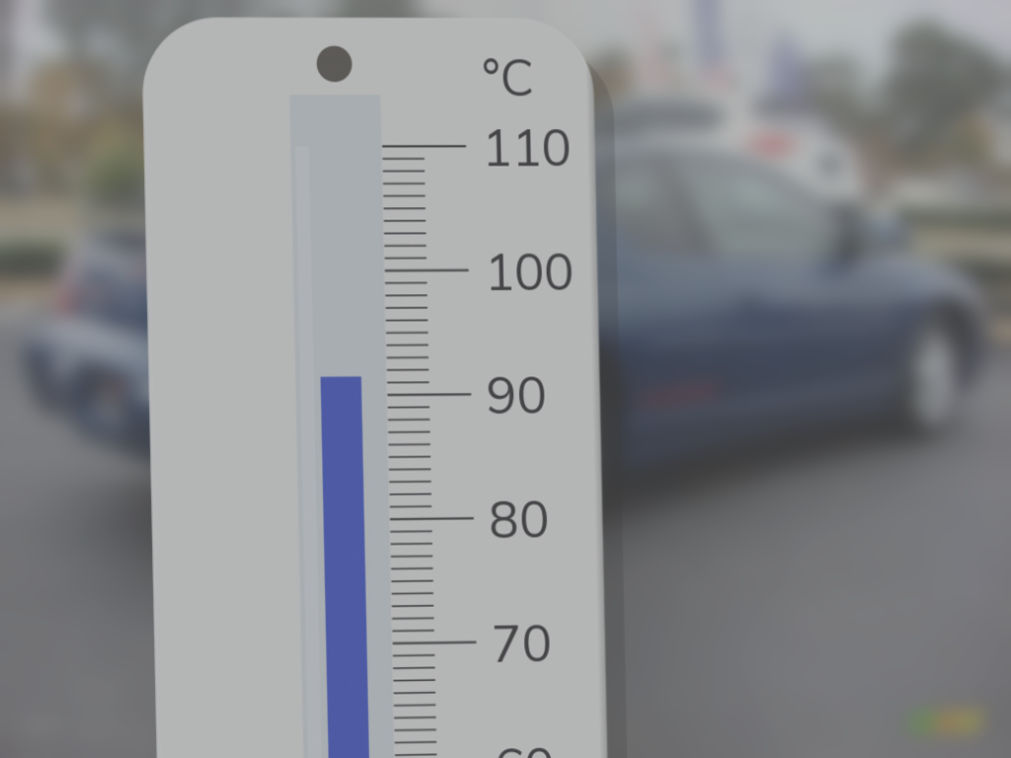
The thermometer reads **91.5** °C
